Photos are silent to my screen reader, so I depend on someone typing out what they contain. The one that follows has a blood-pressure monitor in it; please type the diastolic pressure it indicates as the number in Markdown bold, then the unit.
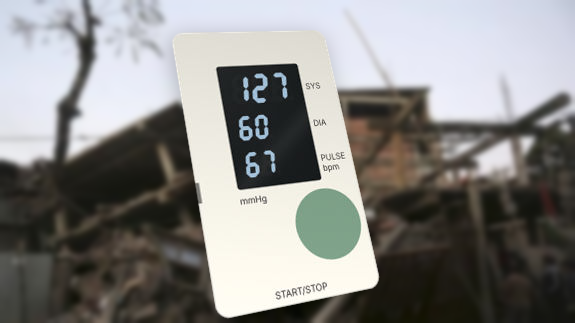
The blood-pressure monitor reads **60** mmHg
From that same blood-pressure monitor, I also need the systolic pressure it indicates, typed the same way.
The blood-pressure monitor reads **127** mmHg
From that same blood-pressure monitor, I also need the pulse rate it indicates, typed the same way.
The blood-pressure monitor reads **67** bpm
